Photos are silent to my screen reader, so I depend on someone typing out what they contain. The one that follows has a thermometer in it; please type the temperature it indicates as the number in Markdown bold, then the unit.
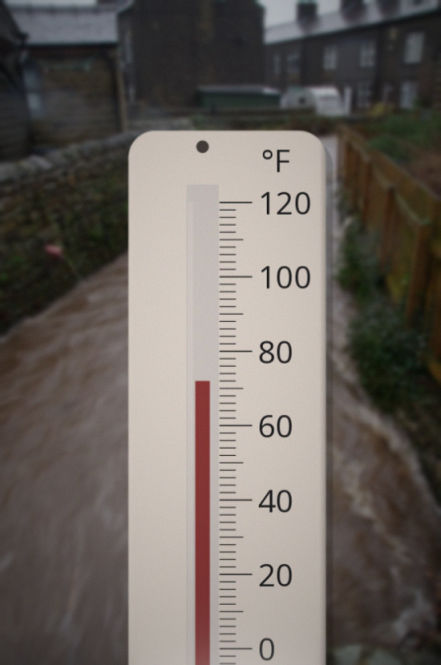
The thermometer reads **72** °F
